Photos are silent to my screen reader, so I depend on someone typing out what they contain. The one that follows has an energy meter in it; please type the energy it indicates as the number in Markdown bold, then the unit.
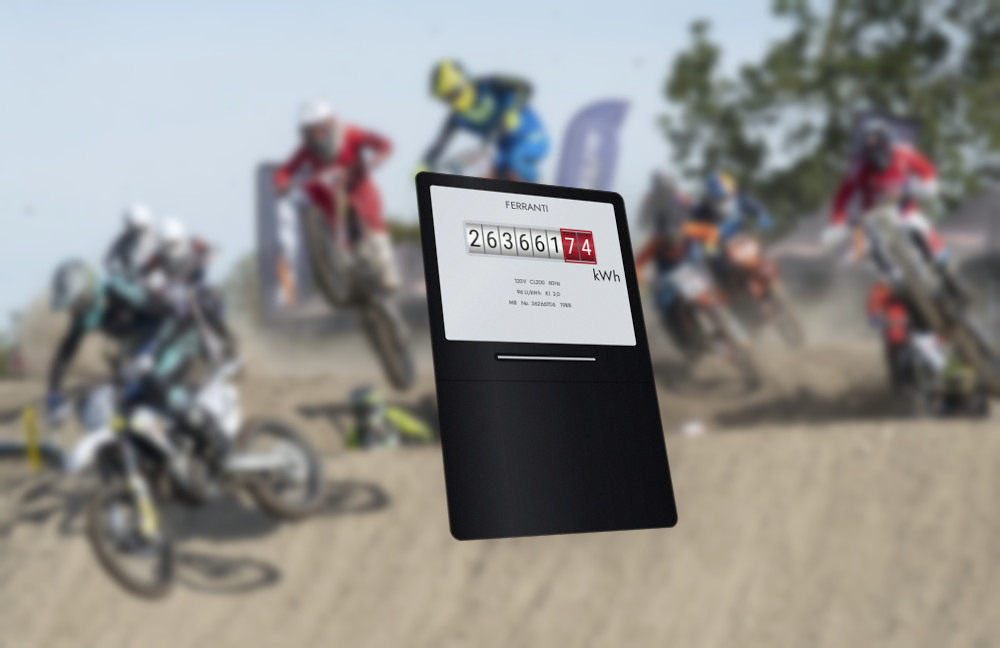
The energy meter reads **263661.74** kWh
